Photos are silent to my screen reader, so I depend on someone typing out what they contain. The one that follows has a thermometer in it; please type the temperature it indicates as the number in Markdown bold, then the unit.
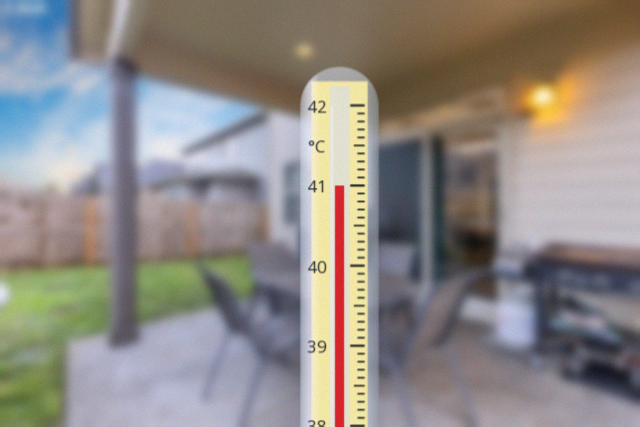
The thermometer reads **41** °C
